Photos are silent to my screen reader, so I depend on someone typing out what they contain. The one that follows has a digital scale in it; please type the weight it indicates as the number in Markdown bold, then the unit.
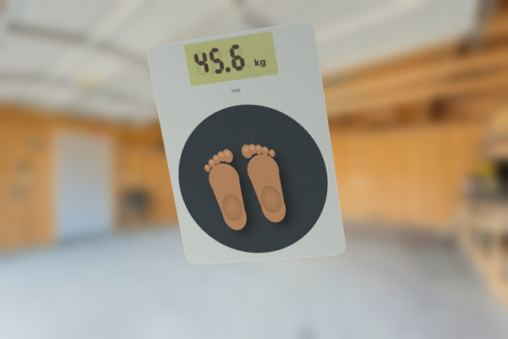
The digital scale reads **45.6** kg
